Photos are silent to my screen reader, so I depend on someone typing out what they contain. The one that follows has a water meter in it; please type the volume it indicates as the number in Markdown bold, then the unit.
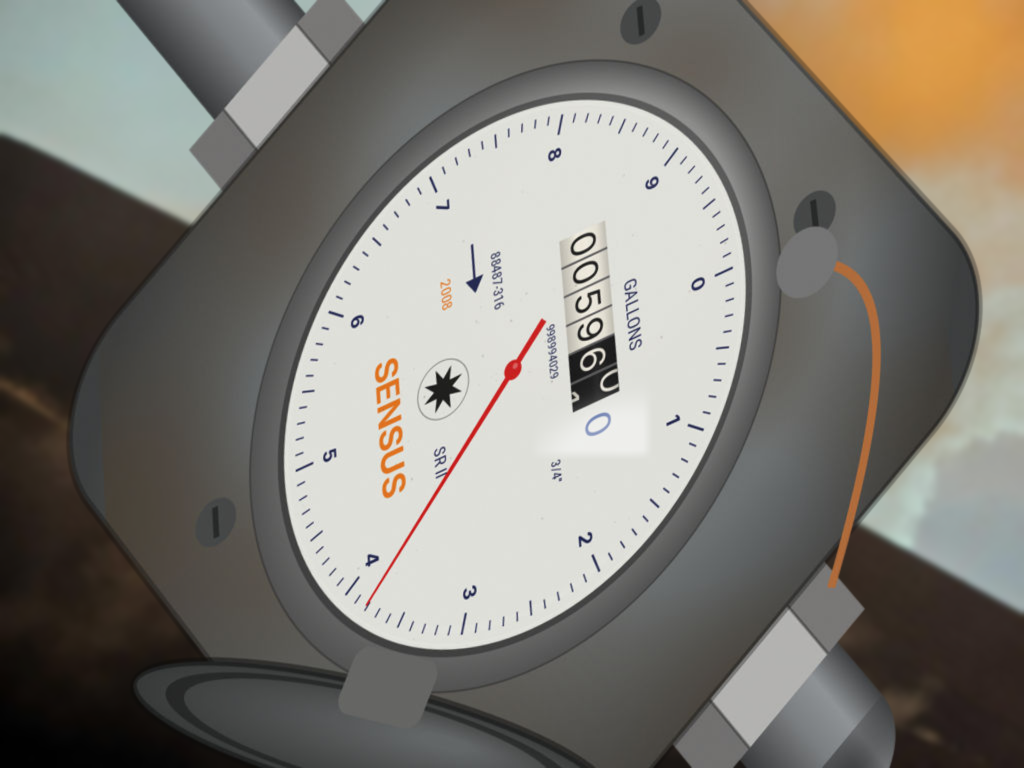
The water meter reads **59603.8** gal
